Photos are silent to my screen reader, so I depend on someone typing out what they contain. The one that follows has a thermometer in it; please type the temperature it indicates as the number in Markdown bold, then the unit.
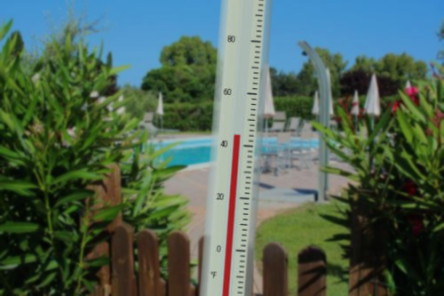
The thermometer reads **44** °F
